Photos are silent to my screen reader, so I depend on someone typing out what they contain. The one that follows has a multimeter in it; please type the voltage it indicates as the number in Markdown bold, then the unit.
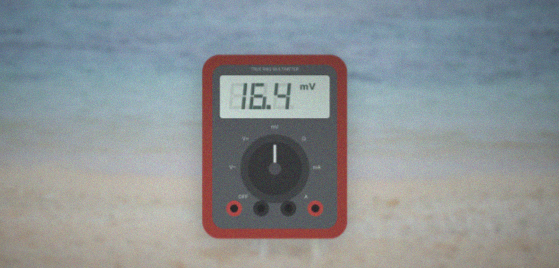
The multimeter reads **16.4** mV
